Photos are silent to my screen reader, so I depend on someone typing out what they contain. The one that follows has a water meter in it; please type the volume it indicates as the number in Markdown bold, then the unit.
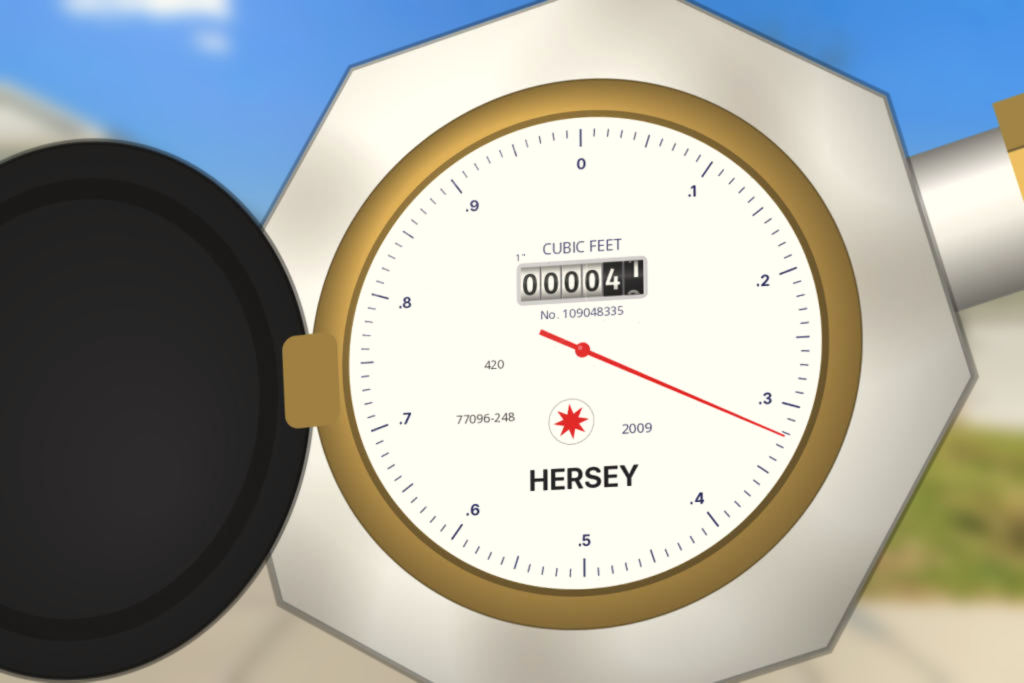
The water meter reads **41.32** ft³
